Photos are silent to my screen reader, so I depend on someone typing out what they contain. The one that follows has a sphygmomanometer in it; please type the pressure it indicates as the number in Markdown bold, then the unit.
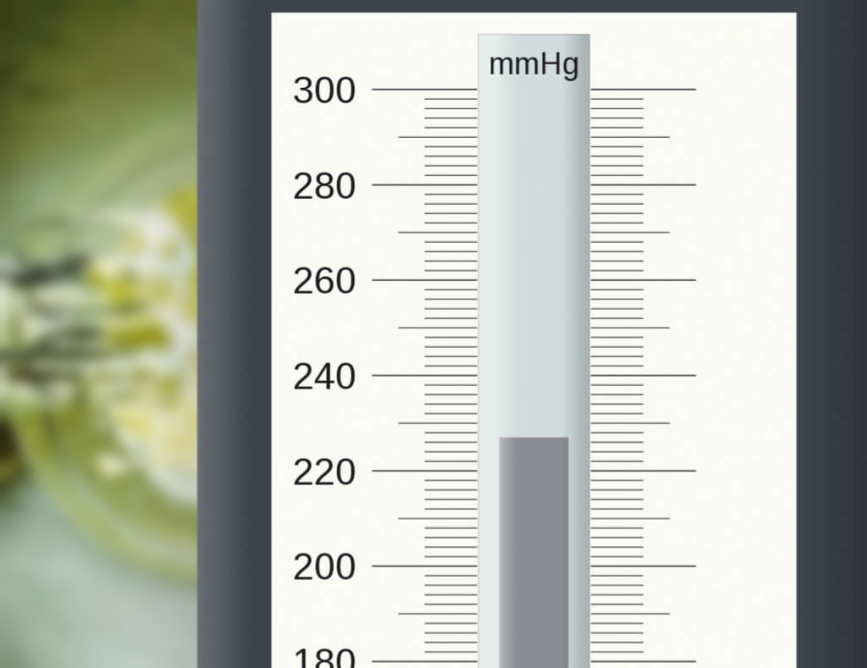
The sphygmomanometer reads **227** mmHg
